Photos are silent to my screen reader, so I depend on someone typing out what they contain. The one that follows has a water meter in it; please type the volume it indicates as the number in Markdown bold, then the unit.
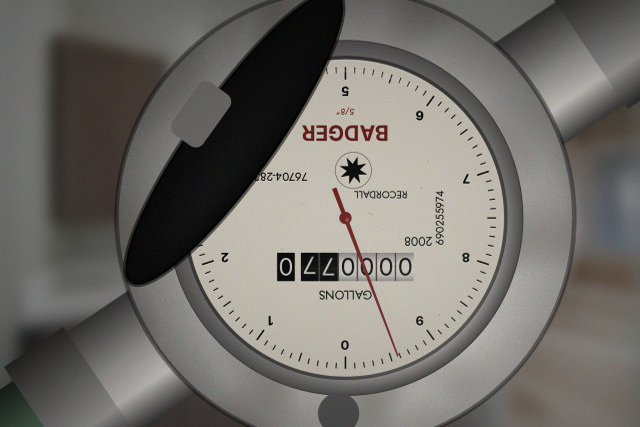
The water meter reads **769.4** gal
